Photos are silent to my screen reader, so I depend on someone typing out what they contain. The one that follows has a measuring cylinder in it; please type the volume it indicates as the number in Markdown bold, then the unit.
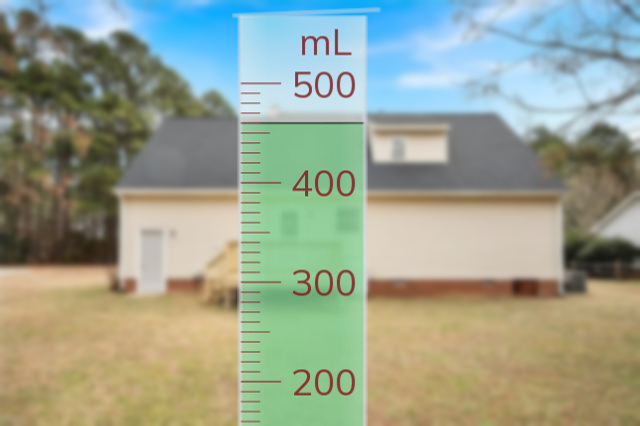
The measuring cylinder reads **460** mL
